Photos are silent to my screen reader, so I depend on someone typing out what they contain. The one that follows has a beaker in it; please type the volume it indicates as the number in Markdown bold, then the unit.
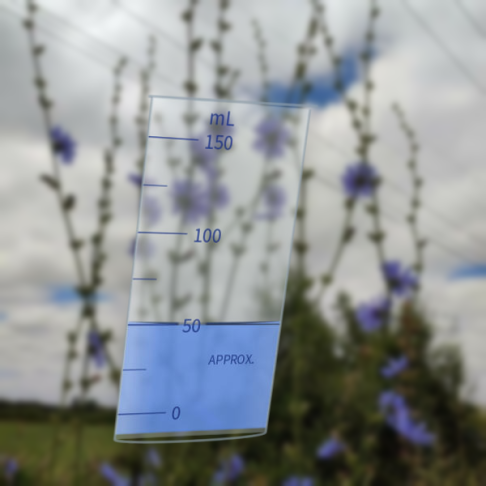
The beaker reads **50** mL
